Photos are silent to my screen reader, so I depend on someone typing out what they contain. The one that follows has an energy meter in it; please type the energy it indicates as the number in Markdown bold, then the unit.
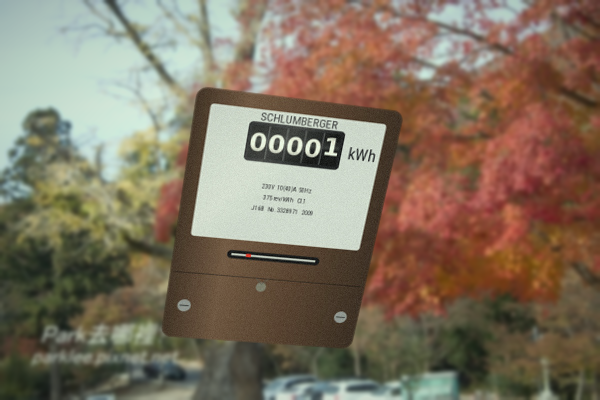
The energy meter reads **1** kWh
